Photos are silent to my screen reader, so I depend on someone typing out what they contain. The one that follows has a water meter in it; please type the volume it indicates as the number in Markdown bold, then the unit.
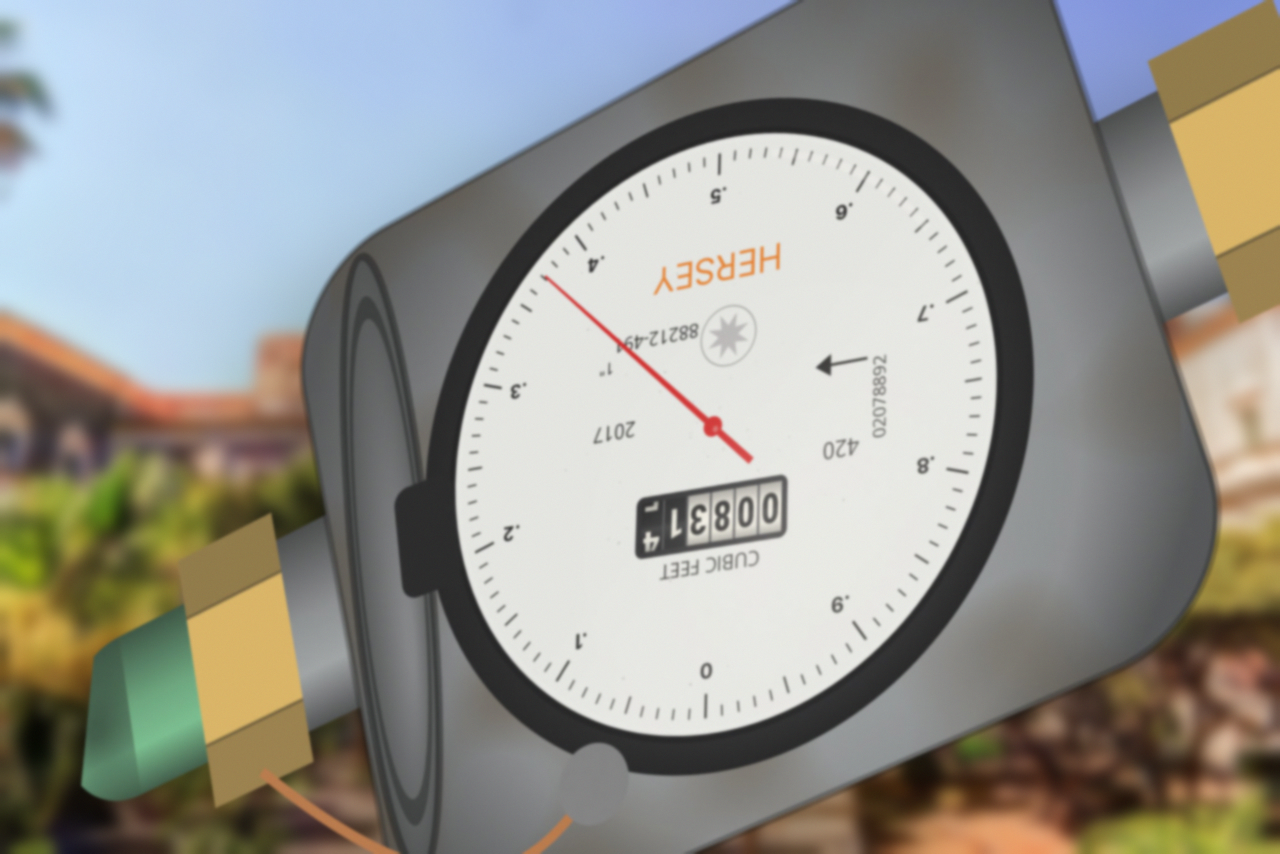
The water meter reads **8314.37** ft³
